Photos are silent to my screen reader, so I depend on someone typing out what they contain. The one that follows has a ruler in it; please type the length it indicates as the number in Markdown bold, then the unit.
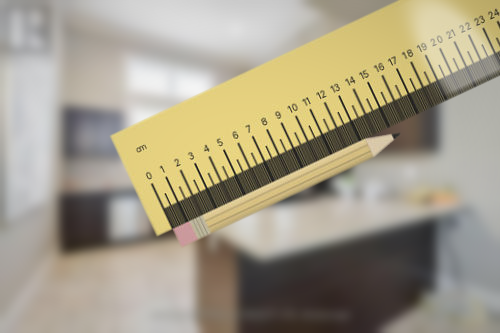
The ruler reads **15.5** cm
